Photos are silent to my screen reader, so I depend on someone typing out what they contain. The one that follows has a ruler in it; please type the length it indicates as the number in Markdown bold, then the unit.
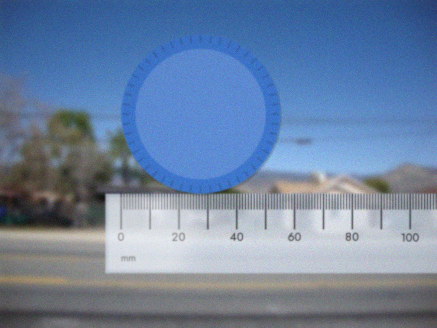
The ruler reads **55** mm
